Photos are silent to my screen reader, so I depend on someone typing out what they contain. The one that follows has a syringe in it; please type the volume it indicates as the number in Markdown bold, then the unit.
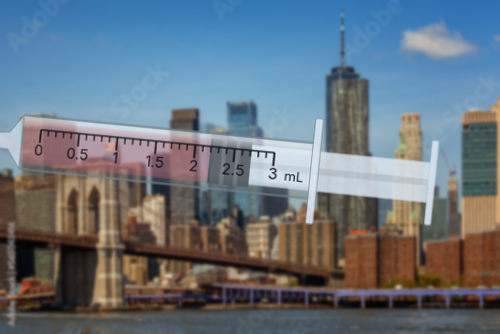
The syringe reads **2.2** mL
